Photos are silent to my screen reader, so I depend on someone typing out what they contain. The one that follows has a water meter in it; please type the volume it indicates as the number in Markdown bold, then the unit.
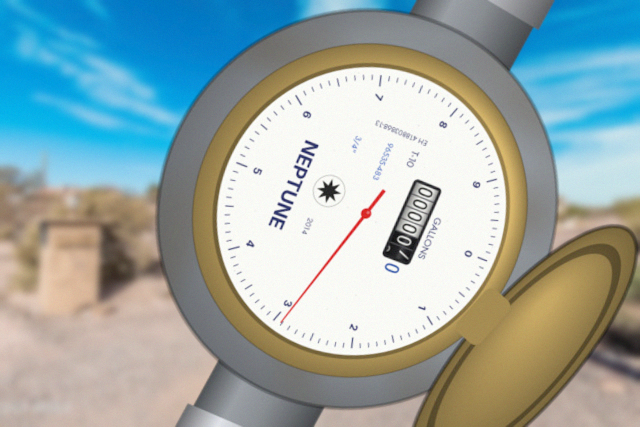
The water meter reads **72.9** gal
